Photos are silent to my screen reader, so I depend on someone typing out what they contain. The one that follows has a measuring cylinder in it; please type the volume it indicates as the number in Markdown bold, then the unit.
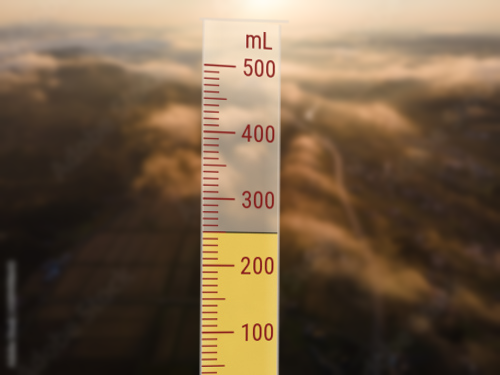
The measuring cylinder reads **250** mL
